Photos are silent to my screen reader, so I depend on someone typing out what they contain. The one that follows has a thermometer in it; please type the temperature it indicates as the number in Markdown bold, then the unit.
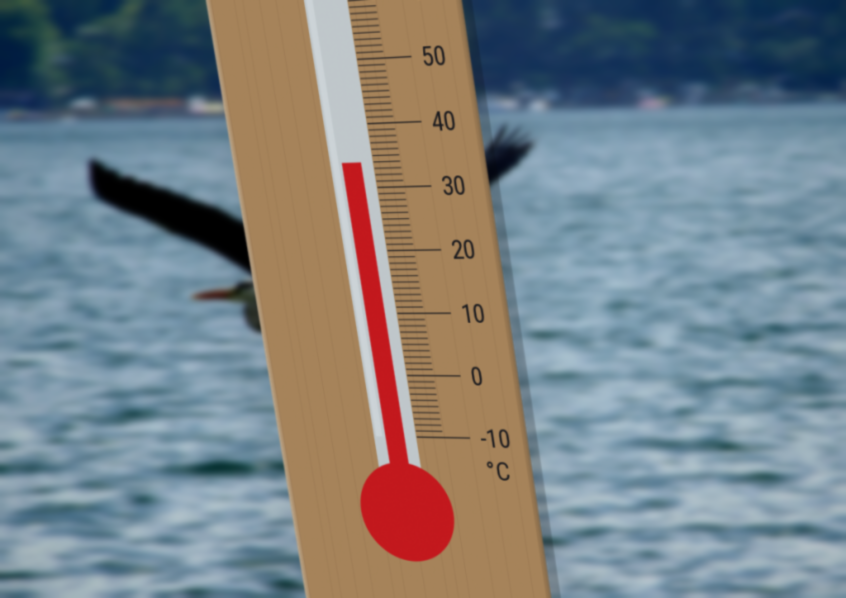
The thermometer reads **34** °C
